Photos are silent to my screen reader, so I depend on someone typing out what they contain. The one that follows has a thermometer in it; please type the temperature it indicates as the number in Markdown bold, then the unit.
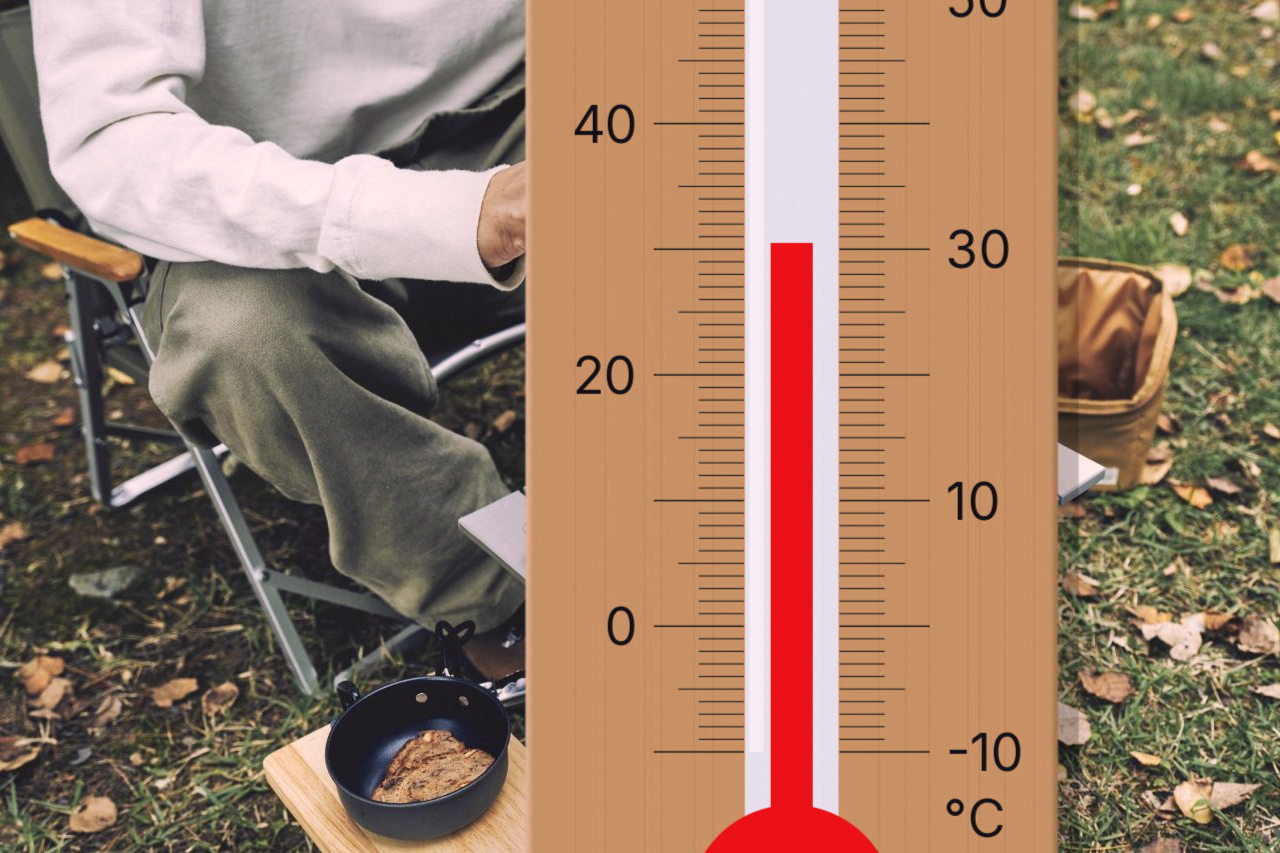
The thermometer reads **30.5** °C
